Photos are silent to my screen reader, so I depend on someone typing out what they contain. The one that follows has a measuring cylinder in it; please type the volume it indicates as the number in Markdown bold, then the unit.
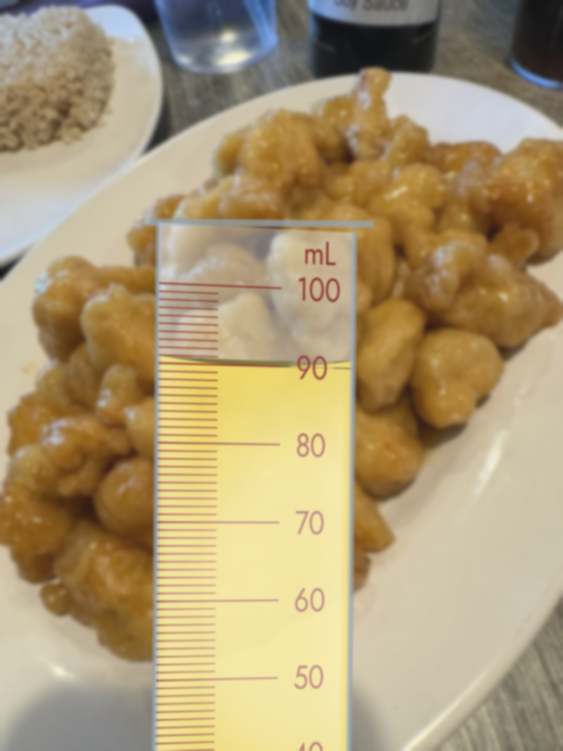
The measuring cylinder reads **90** mL
